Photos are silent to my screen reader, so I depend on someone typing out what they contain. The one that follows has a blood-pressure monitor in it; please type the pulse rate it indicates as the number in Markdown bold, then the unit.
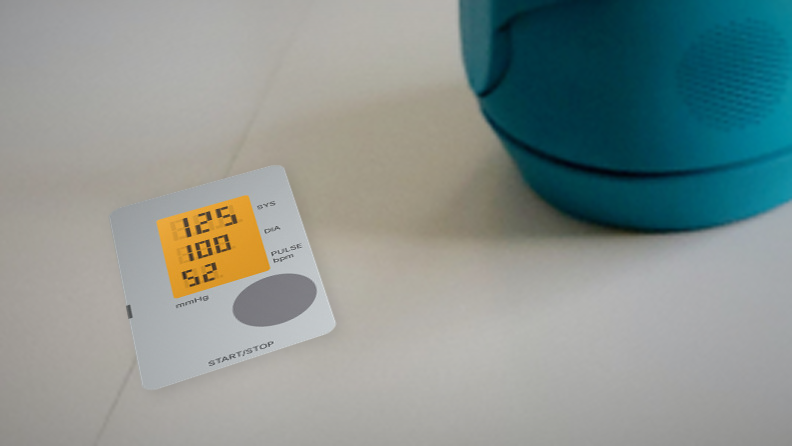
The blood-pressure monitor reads **52** bpm
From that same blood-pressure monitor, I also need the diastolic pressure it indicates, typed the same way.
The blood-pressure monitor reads **100** mmHg
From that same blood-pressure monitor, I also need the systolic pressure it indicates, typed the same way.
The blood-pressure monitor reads **125** mmHg
